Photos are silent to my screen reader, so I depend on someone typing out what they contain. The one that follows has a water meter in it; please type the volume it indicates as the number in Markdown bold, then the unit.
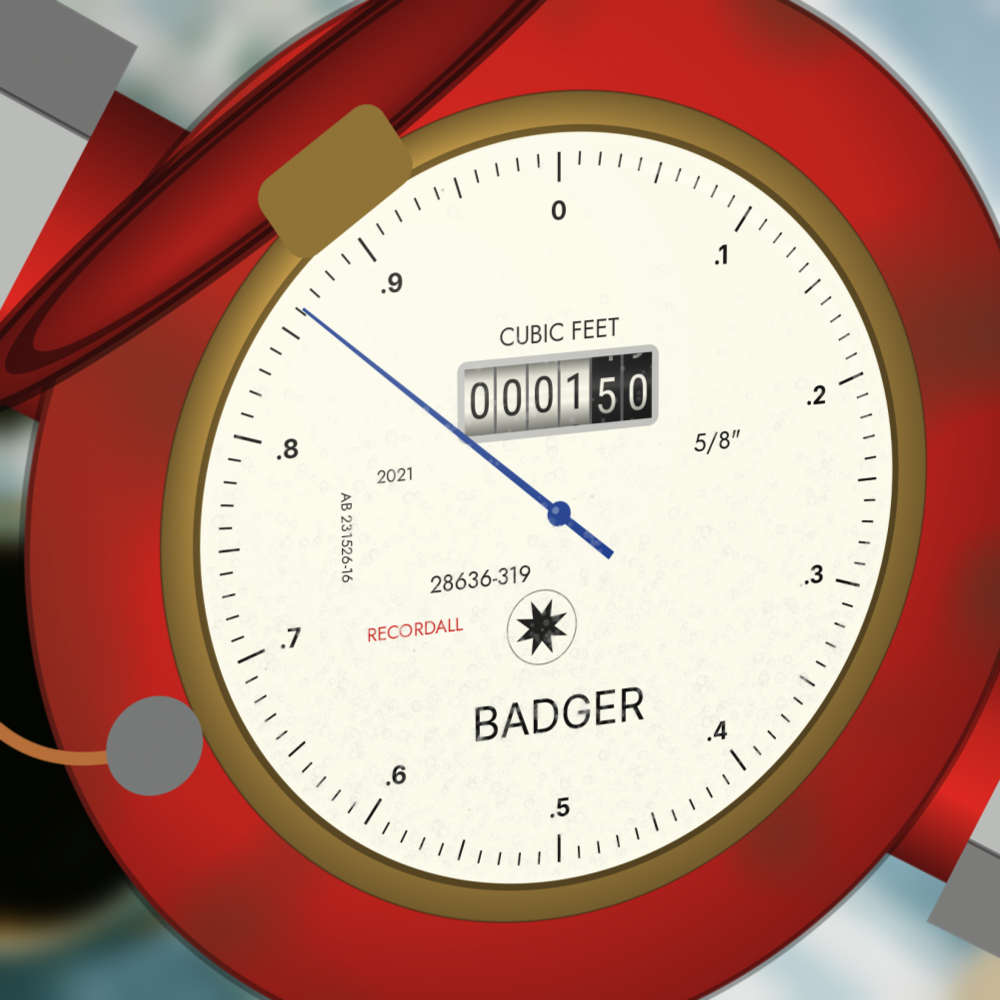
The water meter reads **149.86** ft³
